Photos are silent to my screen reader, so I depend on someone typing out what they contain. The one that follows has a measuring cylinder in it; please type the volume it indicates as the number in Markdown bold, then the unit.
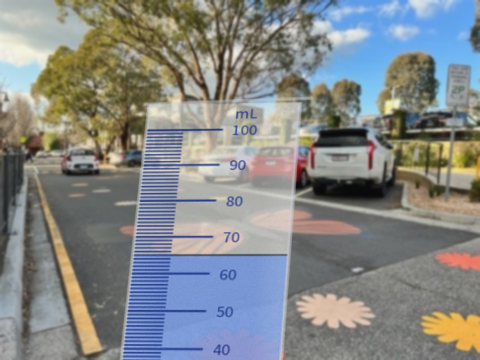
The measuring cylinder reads **65** mL
